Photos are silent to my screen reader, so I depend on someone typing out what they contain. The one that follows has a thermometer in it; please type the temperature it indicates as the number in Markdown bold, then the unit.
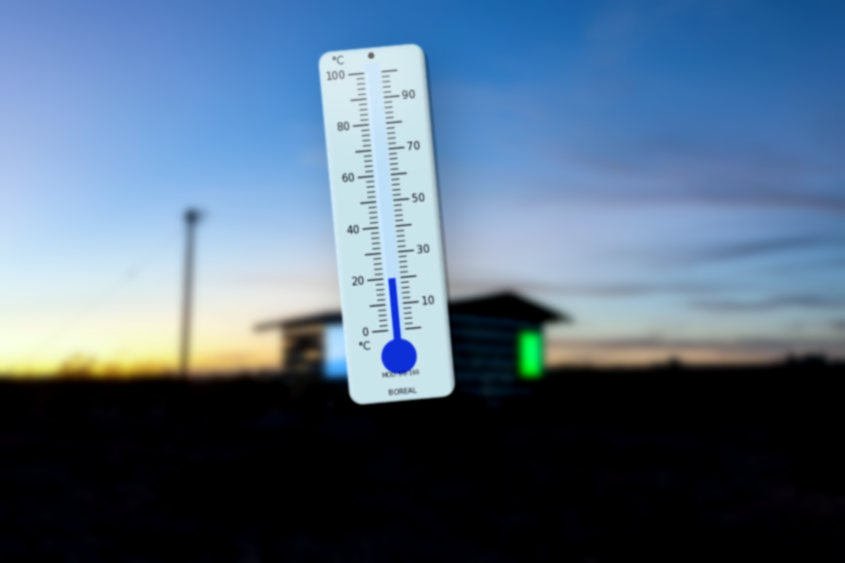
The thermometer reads **20** °C
